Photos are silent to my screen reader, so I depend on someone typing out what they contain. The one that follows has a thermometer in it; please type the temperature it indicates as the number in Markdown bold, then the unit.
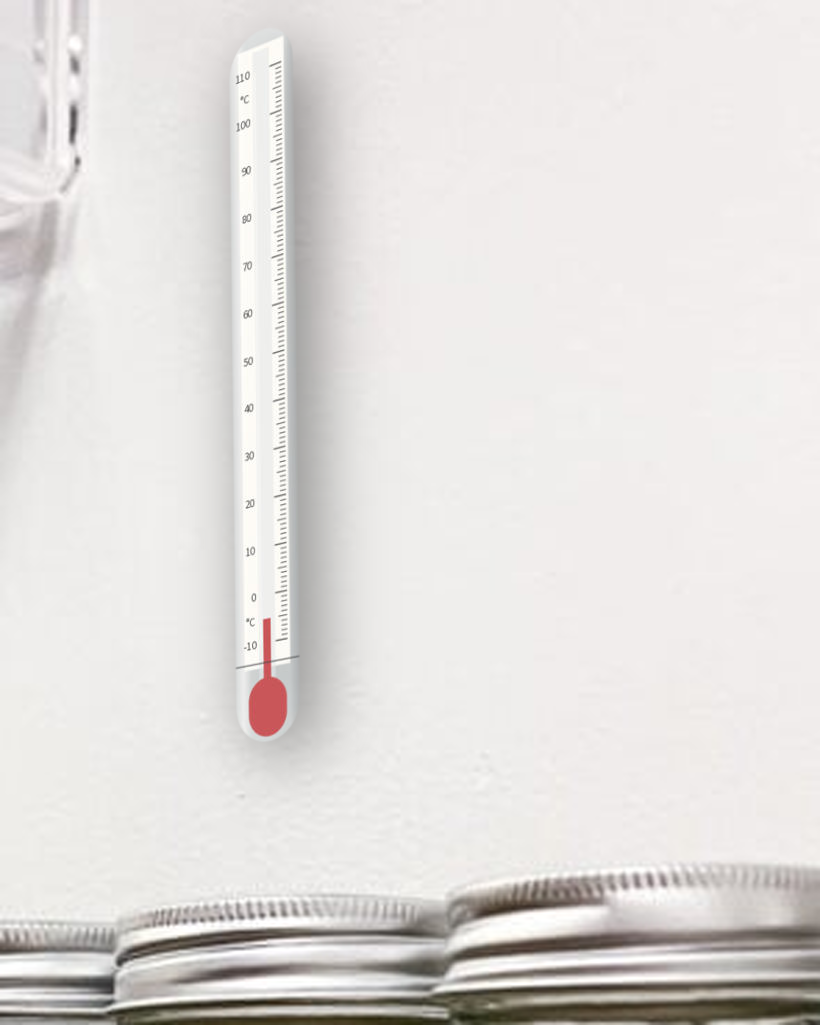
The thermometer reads **-5** °C
